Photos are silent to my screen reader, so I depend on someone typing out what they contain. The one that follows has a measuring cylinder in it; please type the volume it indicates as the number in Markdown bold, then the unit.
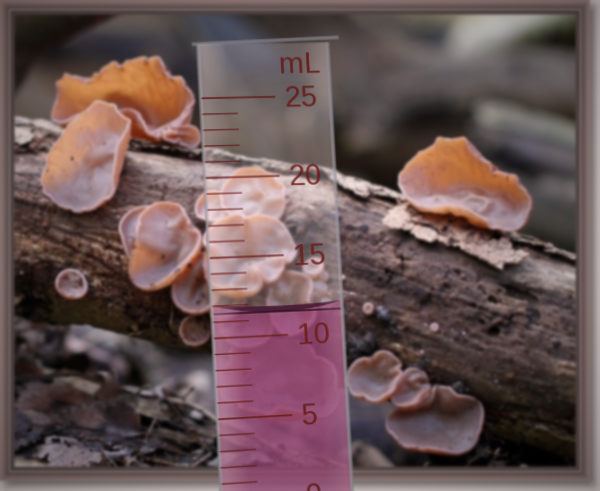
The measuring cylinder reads **11.5** mL
